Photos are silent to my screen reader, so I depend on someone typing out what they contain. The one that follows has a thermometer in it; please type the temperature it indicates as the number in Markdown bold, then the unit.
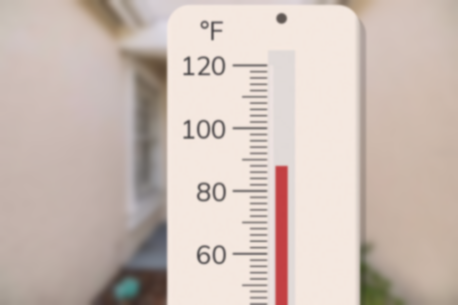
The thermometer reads **88** °F
